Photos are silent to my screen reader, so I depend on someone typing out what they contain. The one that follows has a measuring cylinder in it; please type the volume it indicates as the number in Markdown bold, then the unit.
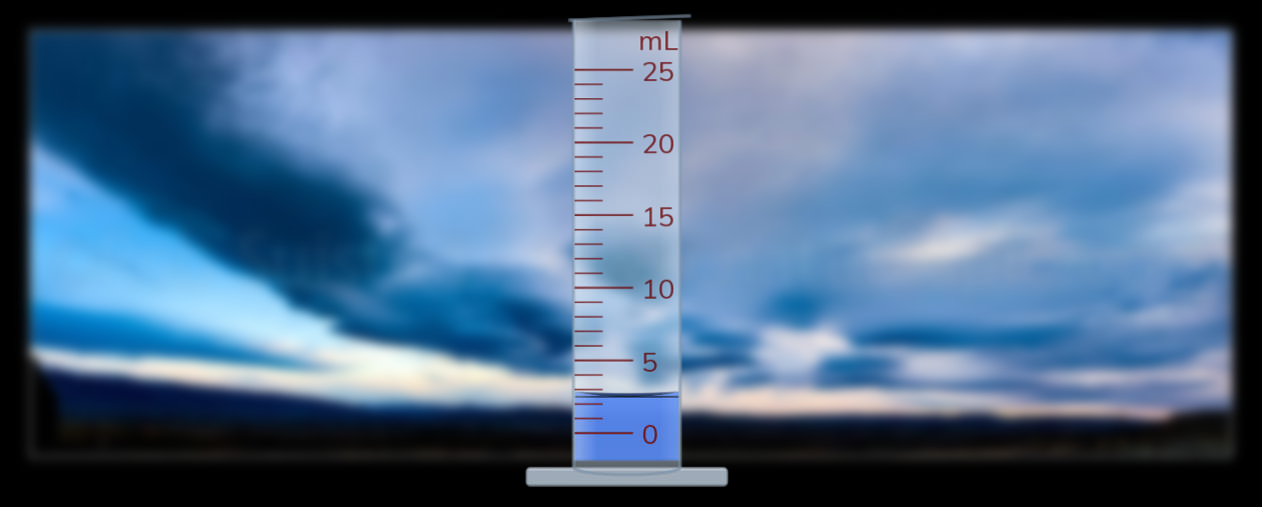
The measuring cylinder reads **2.5** mL
